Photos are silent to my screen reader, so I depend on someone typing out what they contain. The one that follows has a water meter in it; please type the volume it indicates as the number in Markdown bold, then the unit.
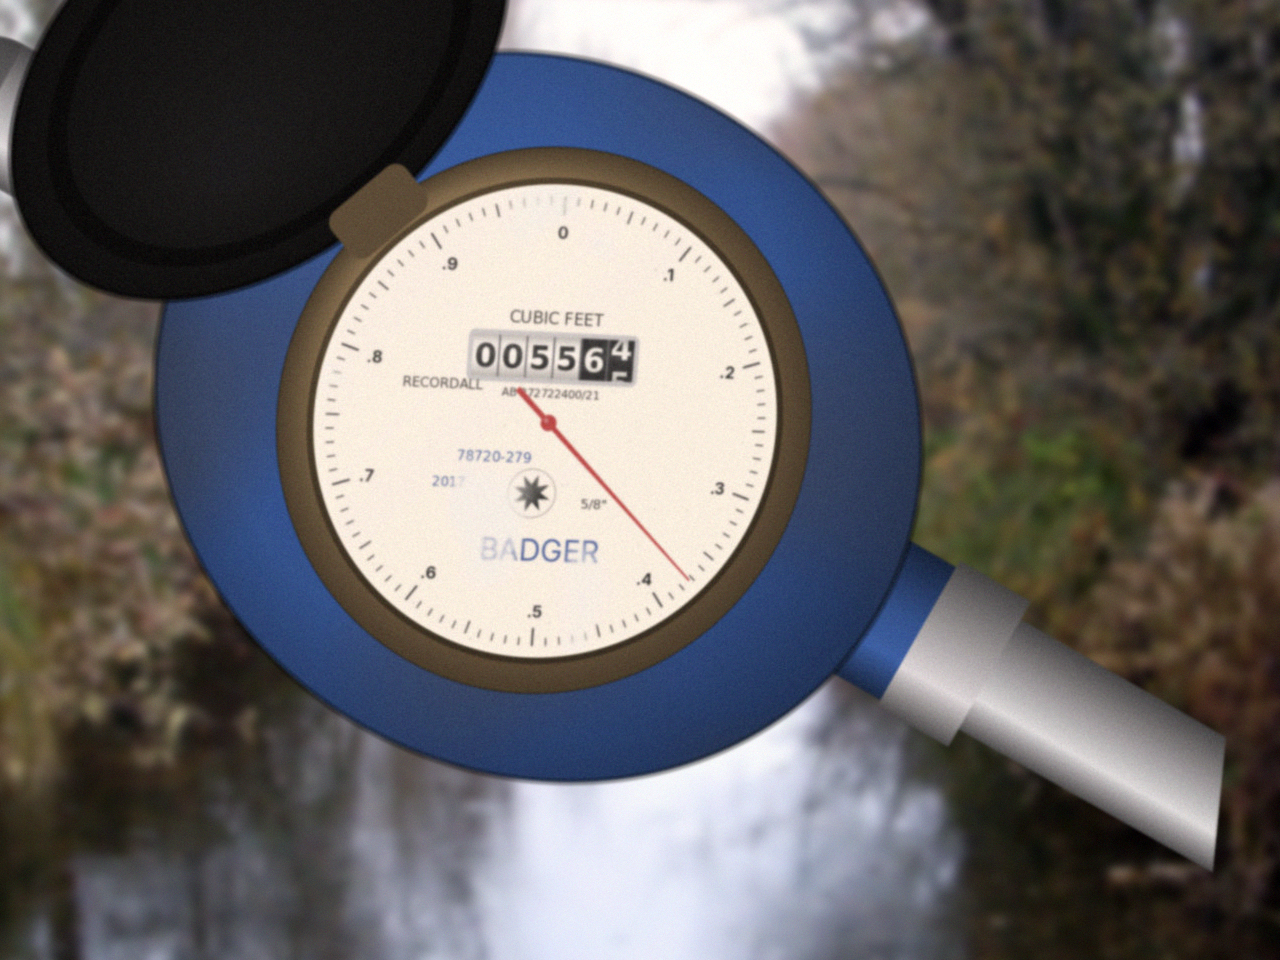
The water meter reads **5564.37** ft³
